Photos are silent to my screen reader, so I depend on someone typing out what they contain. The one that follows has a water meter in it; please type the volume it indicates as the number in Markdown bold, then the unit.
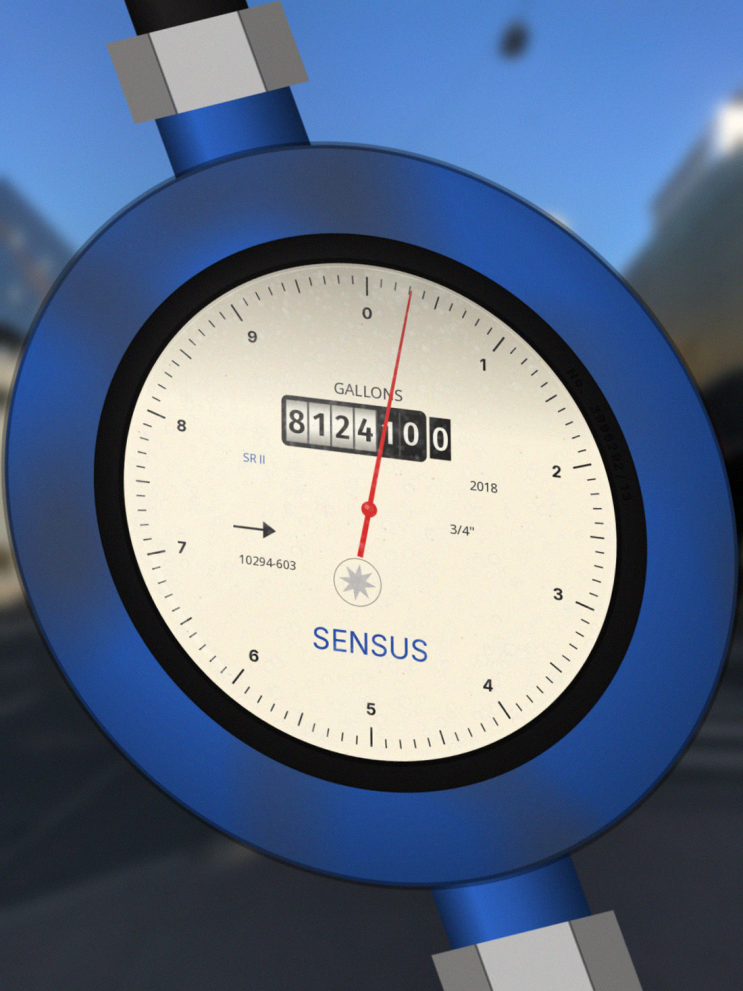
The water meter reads **8124100.3** gal
